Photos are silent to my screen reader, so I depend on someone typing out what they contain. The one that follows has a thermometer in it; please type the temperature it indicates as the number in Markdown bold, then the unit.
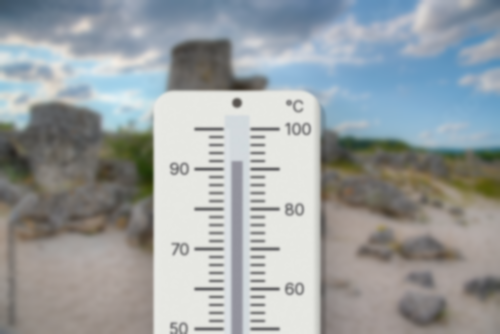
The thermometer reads **92** °C
